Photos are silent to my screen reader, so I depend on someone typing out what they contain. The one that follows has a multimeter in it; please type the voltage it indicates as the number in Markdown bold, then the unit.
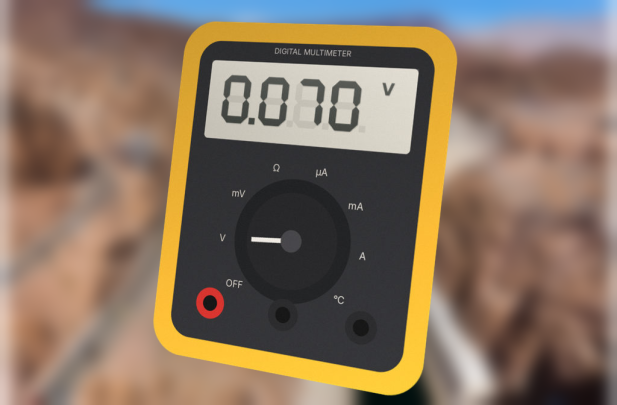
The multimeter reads **0.070** V
